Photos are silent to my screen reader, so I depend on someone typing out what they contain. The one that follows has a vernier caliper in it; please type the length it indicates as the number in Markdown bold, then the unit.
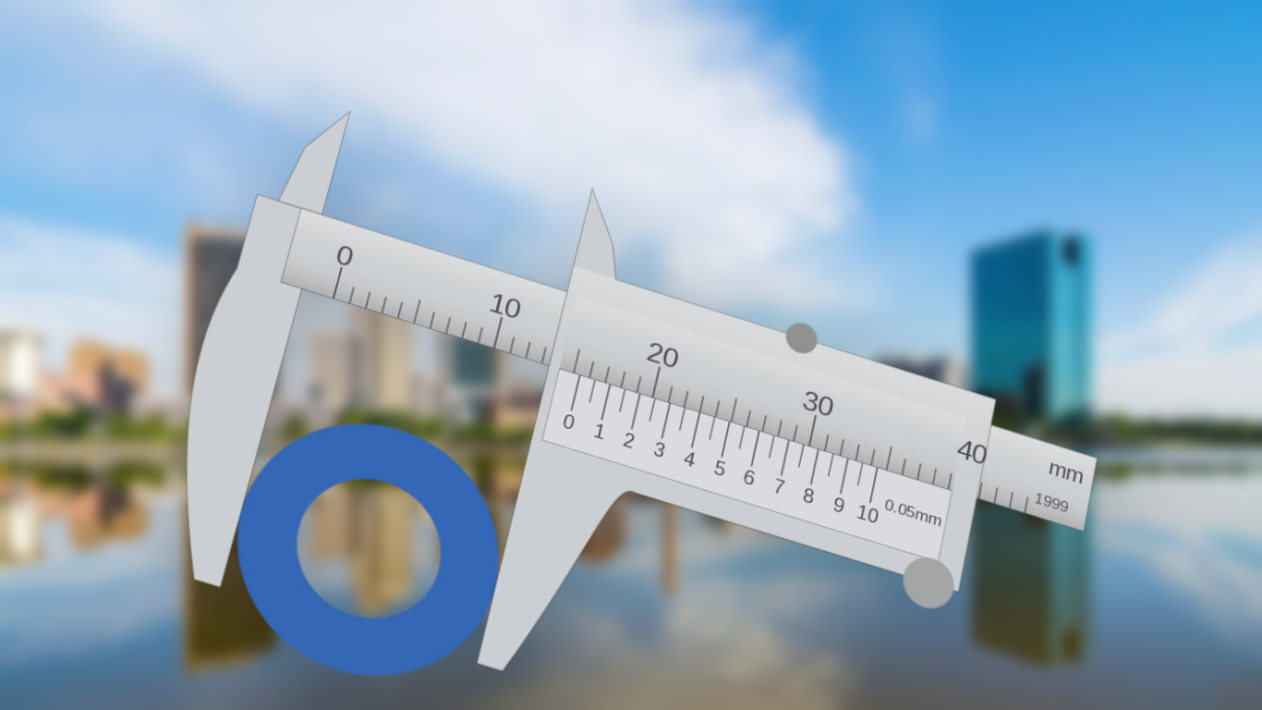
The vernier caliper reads **15.4** mm
